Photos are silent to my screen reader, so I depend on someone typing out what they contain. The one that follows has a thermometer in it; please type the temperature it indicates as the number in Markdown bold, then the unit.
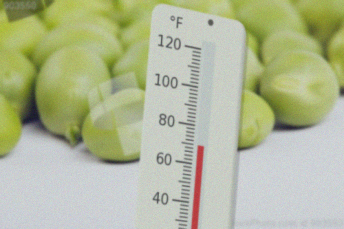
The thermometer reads **70** °F
